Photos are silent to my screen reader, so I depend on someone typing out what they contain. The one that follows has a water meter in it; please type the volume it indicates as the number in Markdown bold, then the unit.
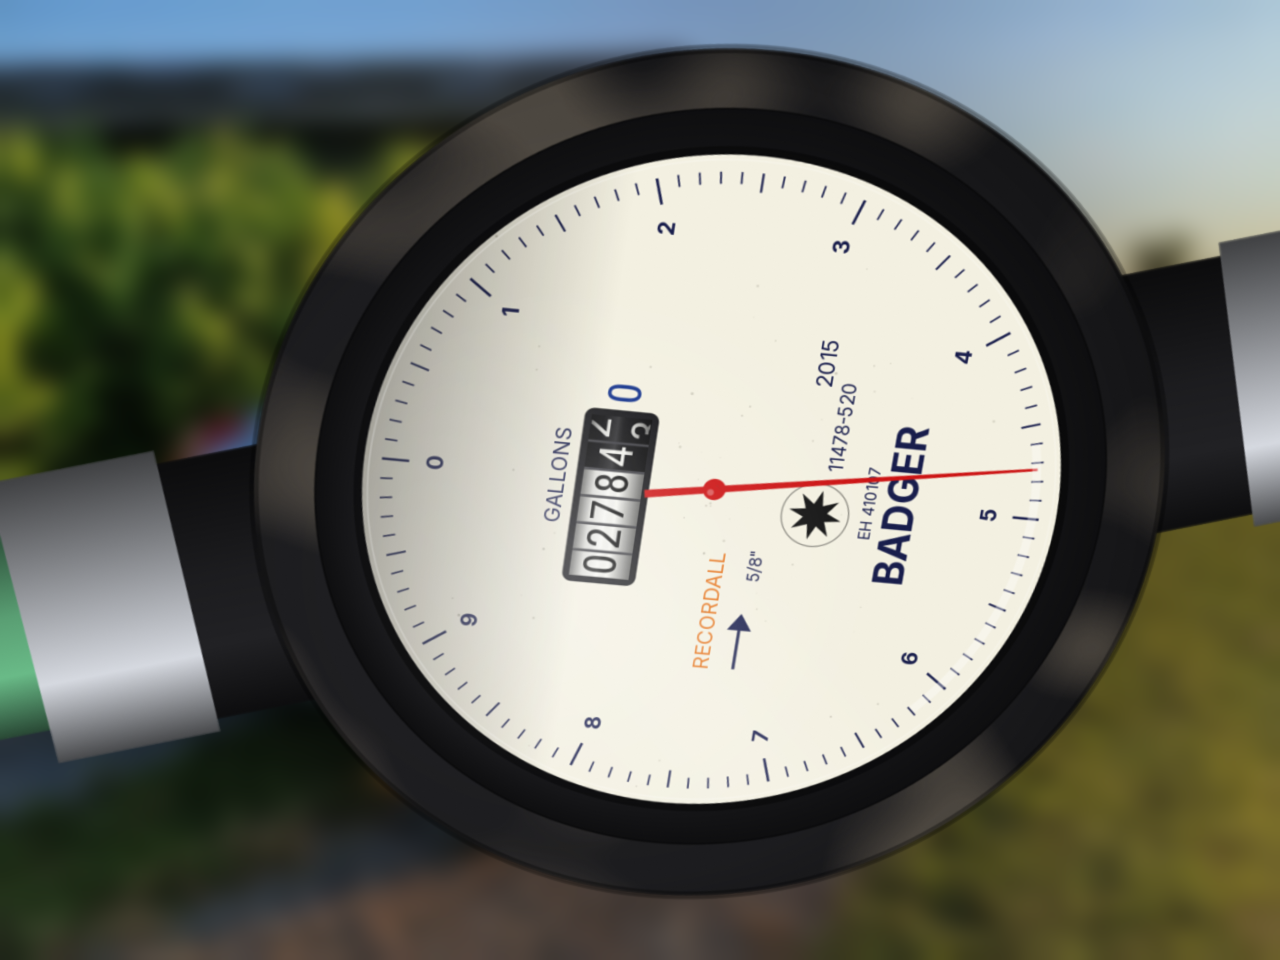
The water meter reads **278424.7** gal
